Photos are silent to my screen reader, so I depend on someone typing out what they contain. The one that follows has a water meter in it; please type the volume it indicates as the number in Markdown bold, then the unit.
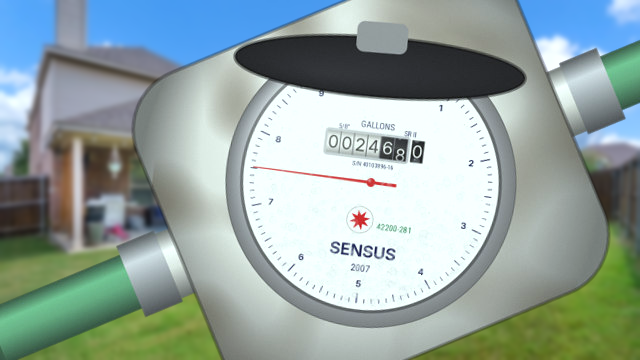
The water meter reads **24677.5** gal
